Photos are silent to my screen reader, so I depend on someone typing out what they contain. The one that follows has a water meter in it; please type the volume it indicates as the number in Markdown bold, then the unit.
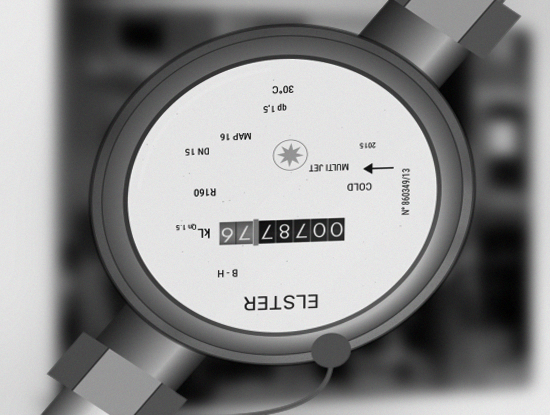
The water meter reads **787.76** kL
